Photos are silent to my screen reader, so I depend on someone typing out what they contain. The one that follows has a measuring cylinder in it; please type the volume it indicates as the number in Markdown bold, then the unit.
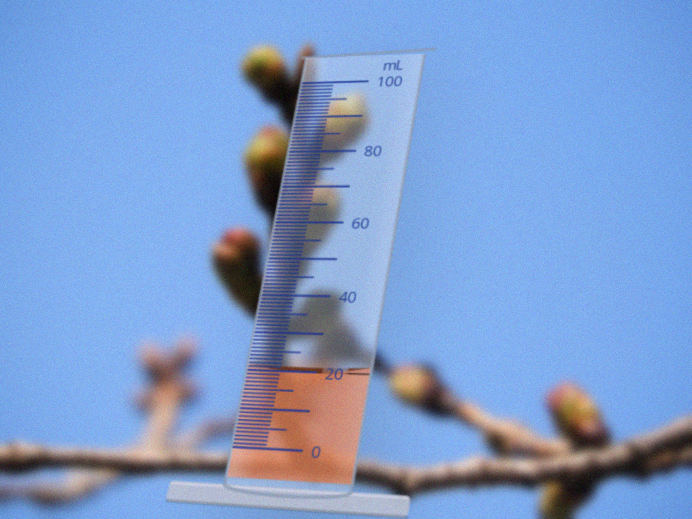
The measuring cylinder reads **20** mL
